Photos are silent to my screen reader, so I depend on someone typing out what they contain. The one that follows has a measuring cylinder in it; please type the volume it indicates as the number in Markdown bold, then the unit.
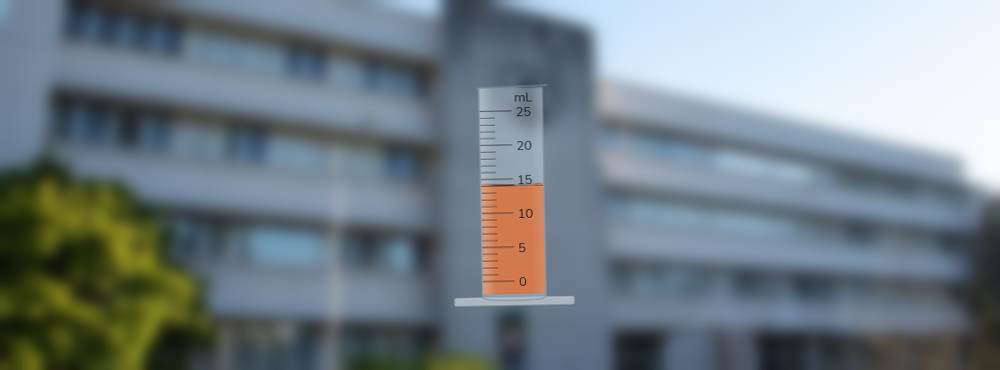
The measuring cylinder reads **14** mL
